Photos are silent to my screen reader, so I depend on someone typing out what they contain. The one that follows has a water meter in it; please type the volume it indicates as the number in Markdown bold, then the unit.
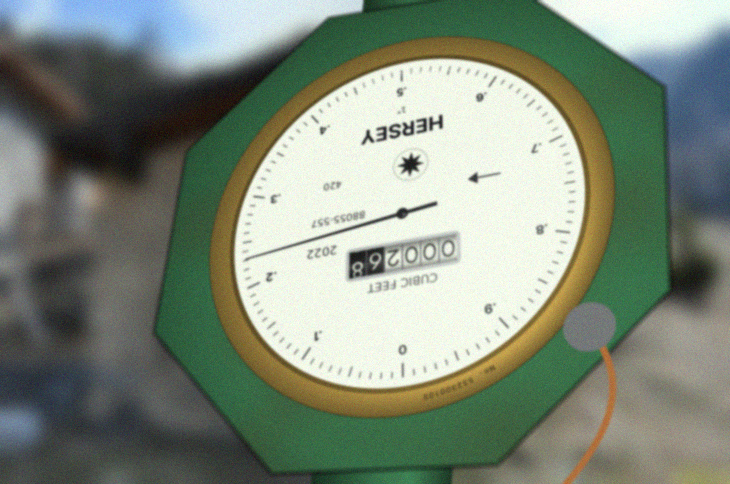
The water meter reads **268.23** ft³
